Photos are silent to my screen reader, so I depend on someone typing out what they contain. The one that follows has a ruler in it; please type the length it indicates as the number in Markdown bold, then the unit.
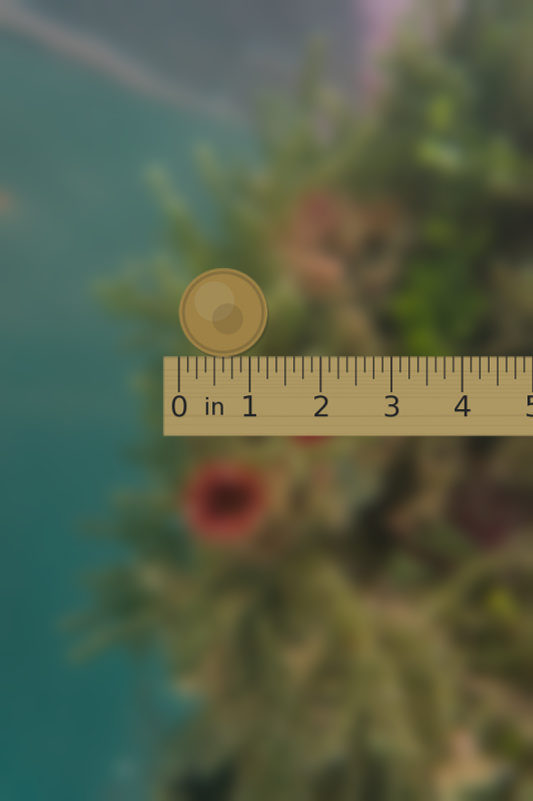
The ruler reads **1.25** in
